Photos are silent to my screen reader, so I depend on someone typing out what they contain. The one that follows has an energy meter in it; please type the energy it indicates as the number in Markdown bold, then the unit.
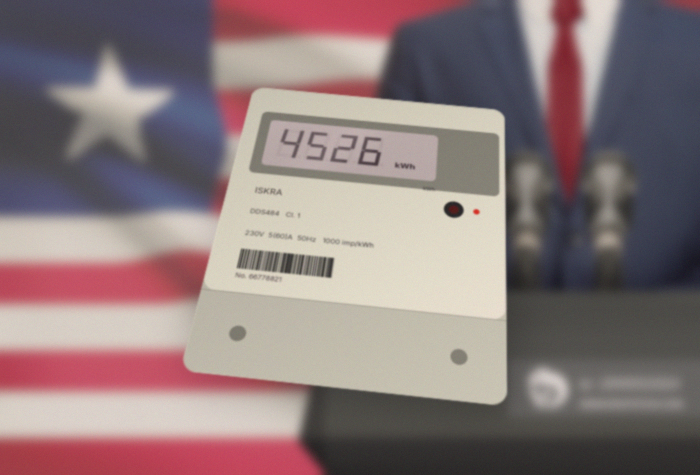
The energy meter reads **4526** kWh
